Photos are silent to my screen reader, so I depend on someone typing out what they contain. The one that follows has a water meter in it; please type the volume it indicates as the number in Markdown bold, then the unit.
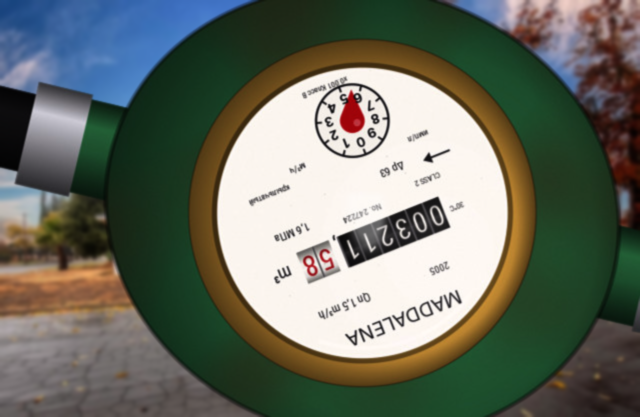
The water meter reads **3211.585** m³
